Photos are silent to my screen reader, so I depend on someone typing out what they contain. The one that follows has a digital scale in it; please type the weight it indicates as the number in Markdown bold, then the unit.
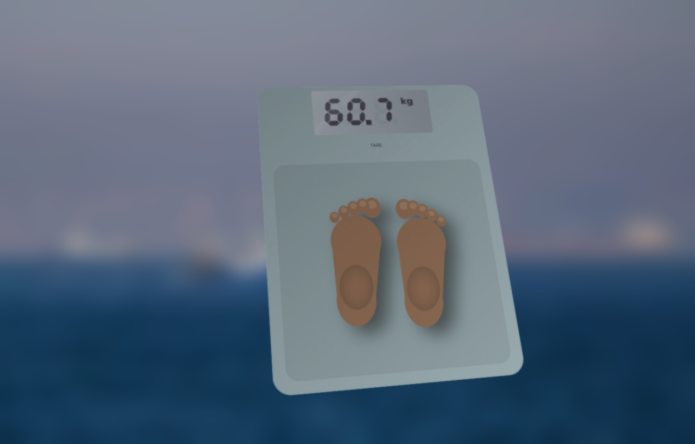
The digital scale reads **60.7** kg
